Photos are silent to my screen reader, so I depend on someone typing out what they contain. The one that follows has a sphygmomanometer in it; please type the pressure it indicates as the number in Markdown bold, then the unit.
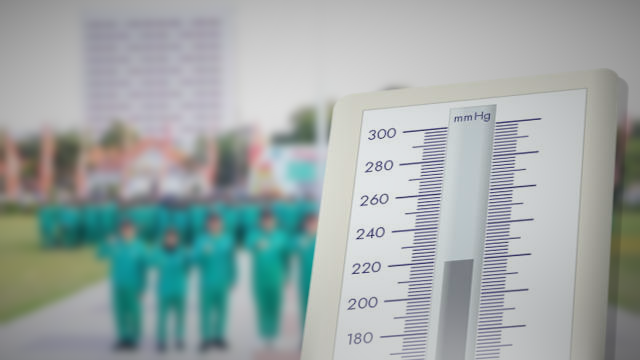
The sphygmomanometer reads **220** mmHg
